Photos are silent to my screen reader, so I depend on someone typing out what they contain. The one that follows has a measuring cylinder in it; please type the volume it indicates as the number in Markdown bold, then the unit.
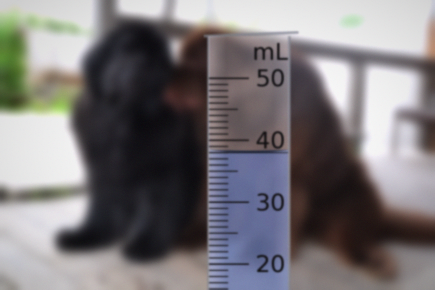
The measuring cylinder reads **38** mL
